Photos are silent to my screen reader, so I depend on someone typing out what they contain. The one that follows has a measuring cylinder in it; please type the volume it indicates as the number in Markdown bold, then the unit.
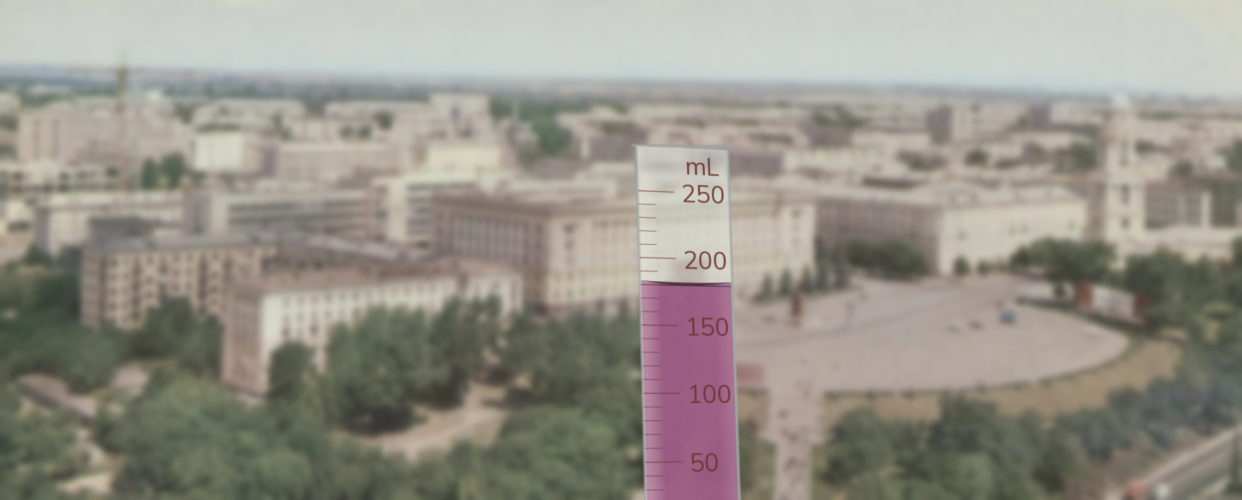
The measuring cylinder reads **180** mL
